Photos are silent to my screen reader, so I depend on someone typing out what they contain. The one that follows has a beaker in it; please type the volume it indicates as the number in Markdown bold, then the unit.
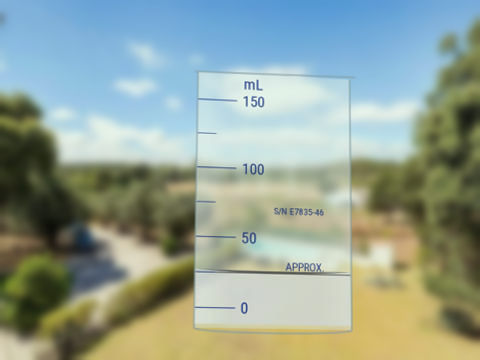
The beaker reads **25** mL
